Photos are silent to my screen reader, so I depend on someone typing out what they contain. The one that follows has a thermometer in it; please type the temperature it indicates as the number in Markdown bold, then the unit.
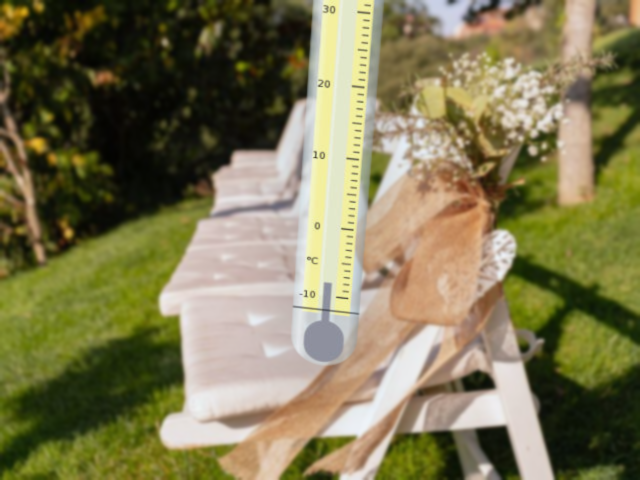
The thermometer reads **-8** °C
